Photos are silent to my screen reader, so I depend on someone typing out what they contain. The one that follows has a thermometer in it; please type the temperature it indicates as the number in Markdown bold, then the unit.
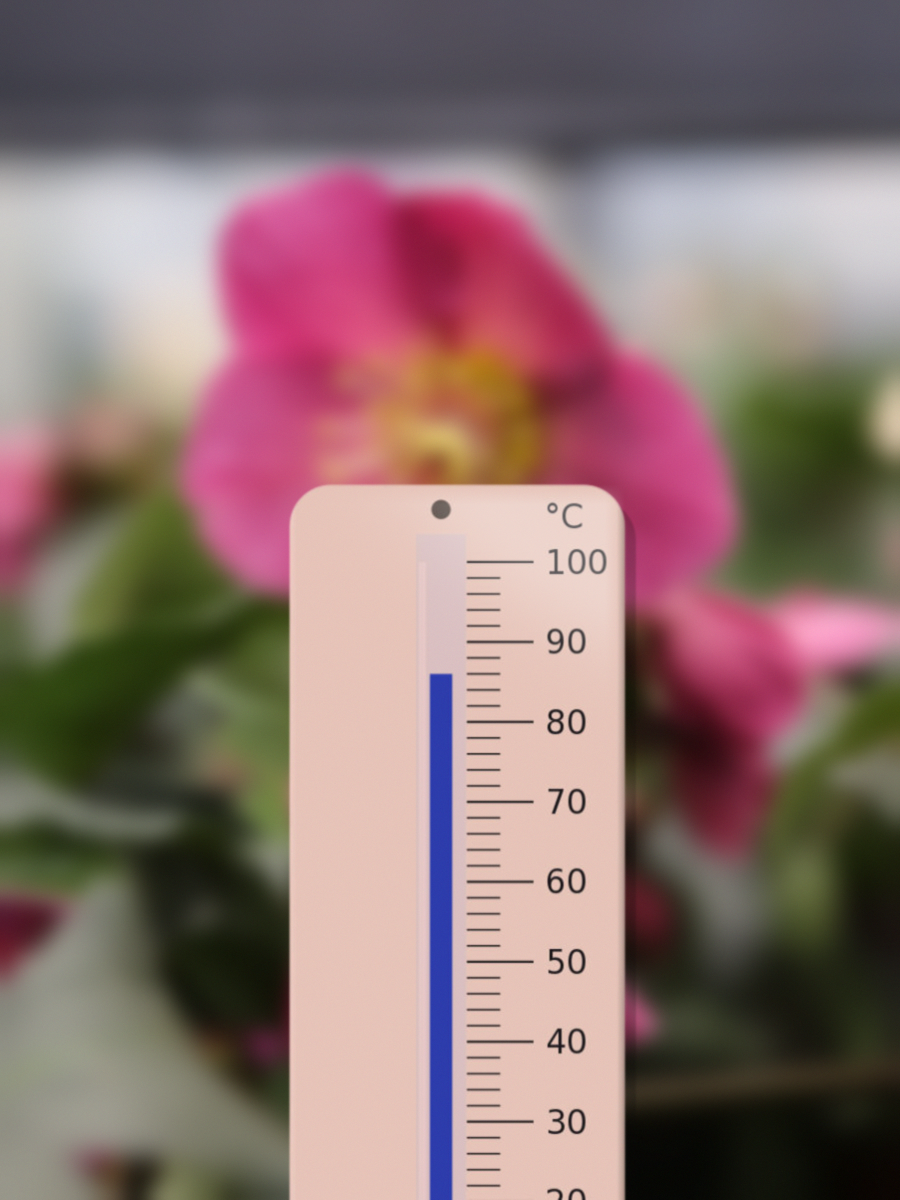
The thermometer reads **86** °C
